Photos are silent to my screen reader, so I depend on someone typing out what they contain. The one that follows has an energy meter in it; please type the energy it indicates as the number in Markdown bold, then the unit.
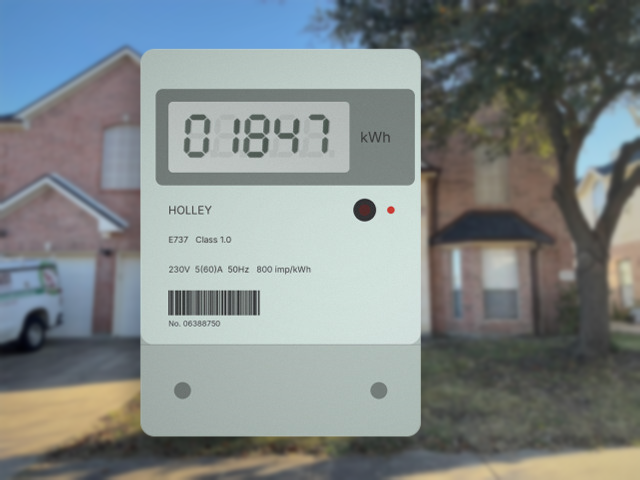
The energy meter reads **1847** kWh
